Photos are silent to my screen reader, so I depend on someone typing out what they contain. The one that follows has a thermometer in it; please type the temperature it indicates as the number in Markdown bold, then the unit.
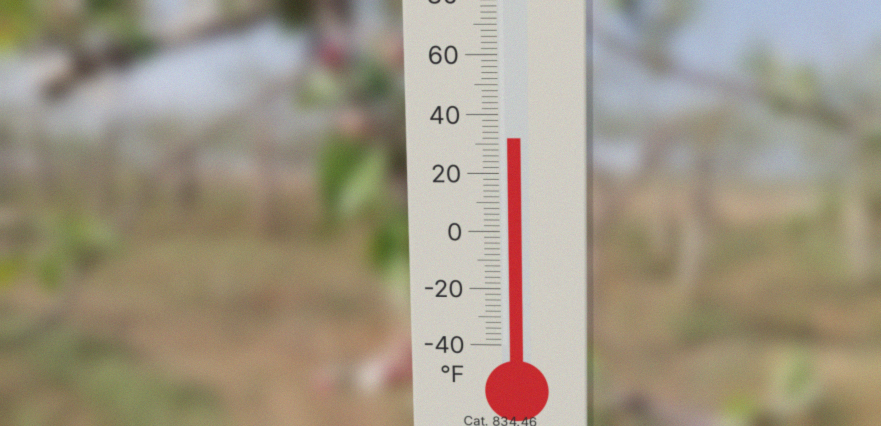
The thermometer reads **32** °F
